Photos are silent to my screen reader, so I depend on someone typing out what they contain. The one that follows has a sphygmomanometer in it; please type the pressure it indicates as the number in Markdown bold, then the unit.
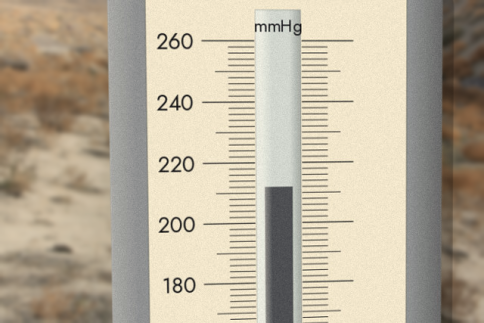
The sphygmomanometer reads **212** mmHg
